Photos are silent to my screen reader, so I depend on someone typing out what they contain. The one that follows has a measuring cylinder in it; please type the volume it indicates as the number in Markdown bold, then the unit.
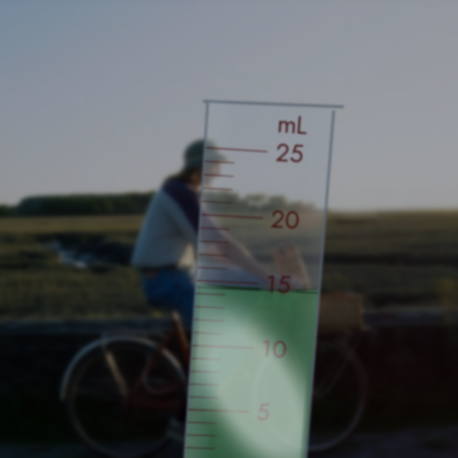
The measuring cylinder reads **14.5** mL
